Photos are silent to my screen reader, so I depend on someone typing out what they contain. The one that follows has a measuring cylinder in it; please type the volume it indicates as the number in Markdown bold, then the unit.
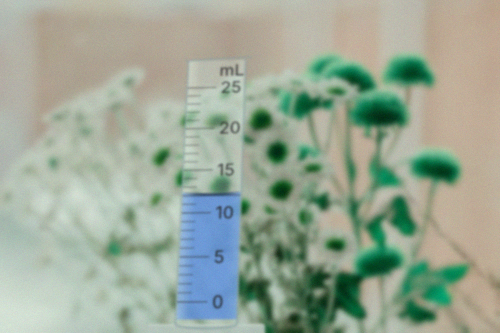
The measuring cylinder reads **12** mL
